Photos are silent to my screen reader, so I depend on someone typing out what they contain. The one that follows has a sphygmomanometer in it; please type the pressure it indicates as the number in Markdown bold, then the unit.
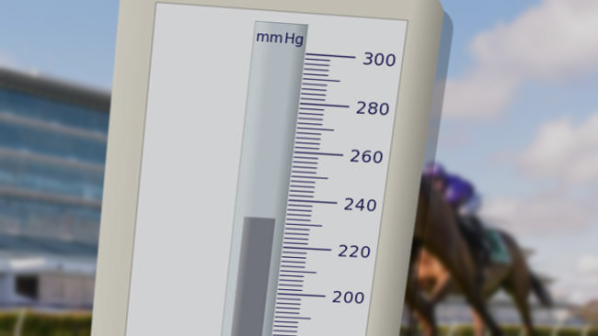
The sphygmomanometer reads **232** mmHg
